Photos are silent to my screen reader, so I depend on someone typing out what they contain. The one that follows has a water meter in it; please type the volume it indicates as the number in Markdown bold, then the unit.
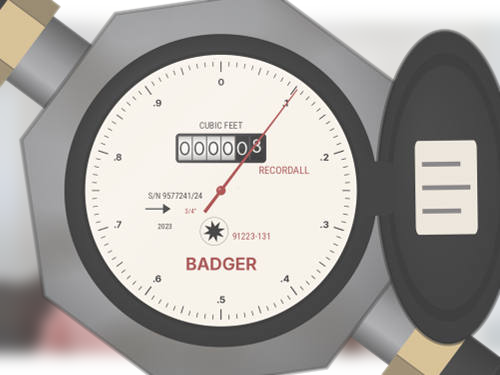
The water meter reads **8.10** ft³
